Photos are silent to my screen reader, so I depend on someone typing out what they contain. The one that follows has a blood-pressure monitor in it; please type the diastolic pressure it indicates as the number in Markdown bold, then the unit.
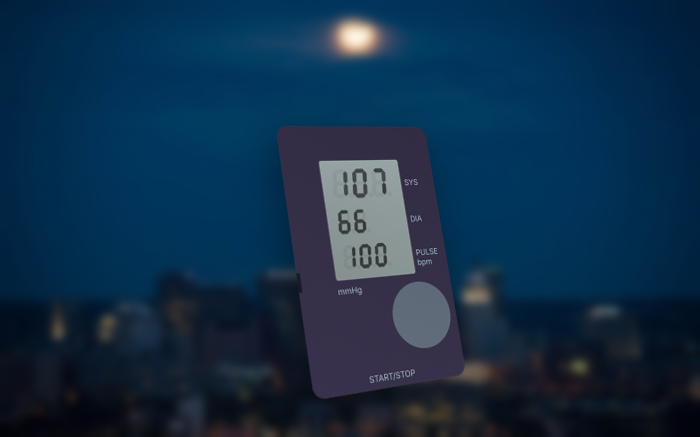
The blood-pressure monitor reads **66** mmHg
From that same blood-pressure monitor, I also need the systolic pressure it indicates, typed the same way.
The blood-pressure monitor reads **107** mmHg
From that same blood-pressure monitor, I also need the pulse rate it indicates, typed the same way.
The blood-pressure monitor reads **100** bpm
